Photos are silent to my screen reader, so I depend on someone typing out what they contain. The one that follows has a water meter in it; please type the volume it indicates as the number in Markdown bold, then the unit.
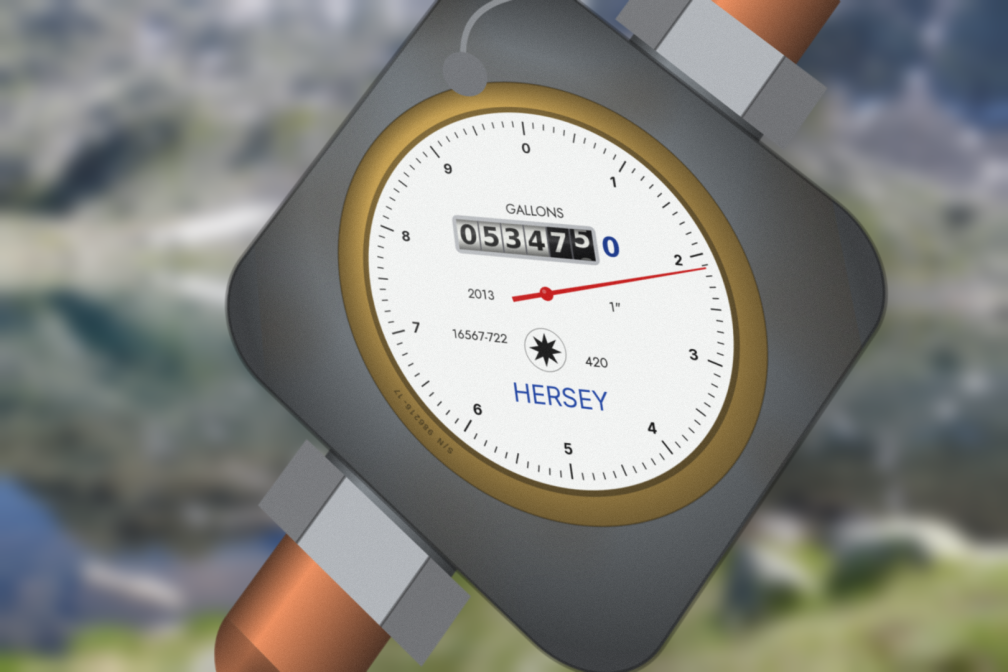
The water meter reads **534752.1** gal
